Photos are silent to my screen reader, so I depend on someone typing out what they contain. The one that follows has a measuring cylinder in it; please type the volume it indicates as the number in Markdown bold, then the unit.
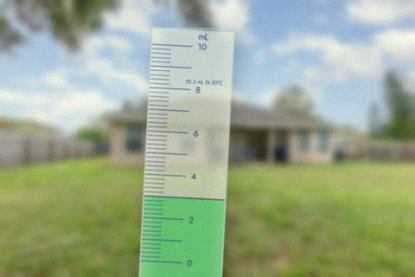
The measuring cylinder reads **3** mL
